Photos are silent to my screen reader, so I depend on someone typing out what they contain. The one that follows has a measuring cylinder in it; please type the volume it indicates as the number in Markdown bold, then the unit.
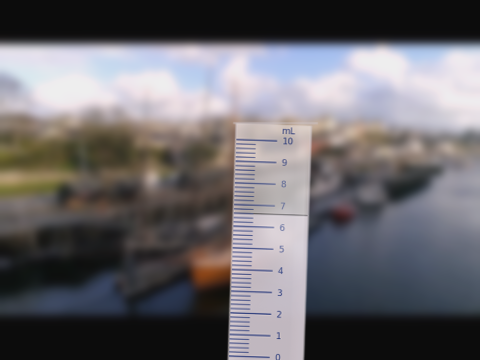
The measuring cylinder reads **6.6** mL
